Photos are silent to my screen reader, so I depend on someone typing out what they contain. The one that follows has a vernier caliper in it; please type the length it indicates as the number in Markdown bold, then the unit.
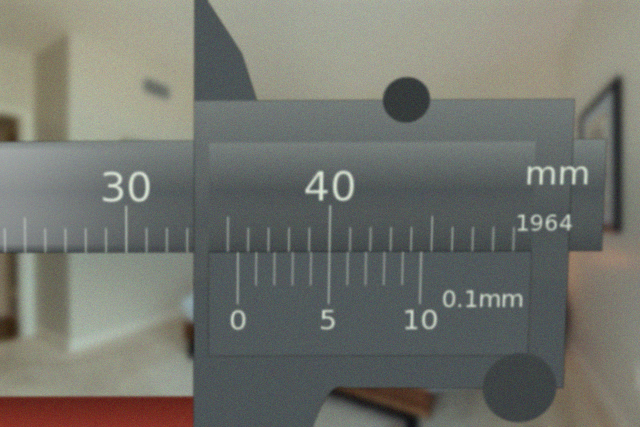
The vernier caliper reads **35.5** mm
